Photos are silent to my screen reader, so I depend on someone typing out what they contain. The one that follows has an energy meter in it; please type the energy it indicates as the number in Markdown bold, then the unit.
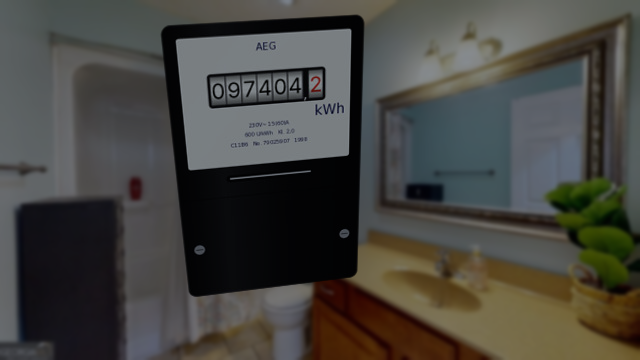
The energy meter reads **97404.2** kWh
